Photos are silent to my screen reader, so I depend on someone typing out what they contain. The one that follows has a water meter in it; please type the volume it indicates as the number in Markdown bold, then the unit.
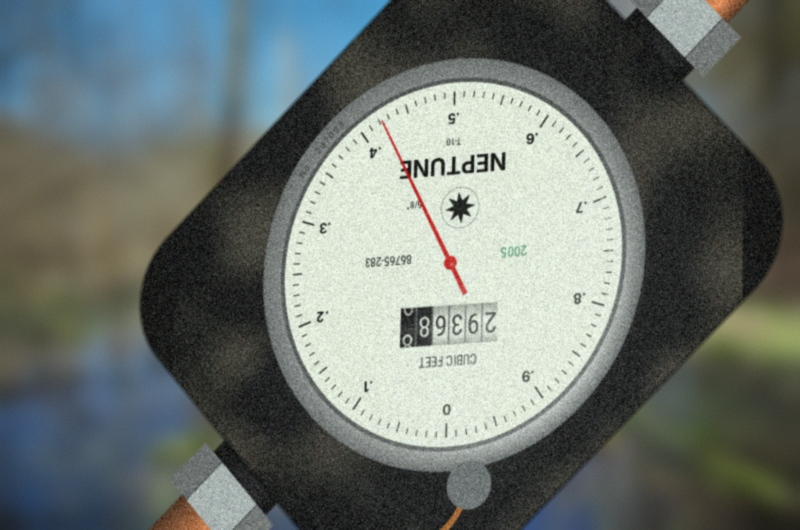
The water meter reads **293688.42** ft³
